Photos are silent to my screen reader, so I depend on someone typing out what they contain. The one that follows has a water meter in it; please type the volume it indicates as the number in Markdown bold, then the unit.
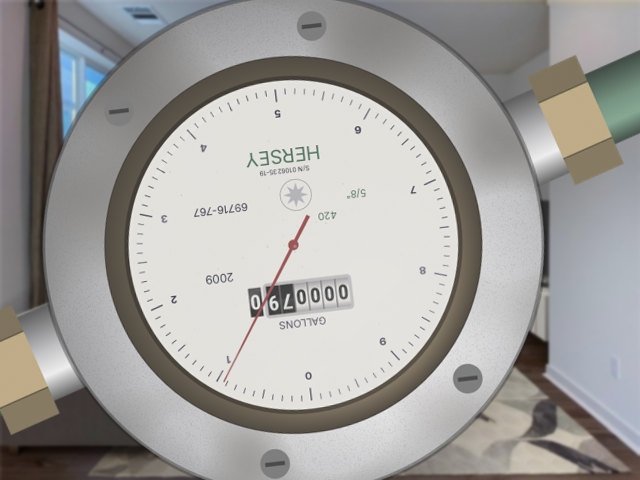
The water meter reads **790.9** gal
